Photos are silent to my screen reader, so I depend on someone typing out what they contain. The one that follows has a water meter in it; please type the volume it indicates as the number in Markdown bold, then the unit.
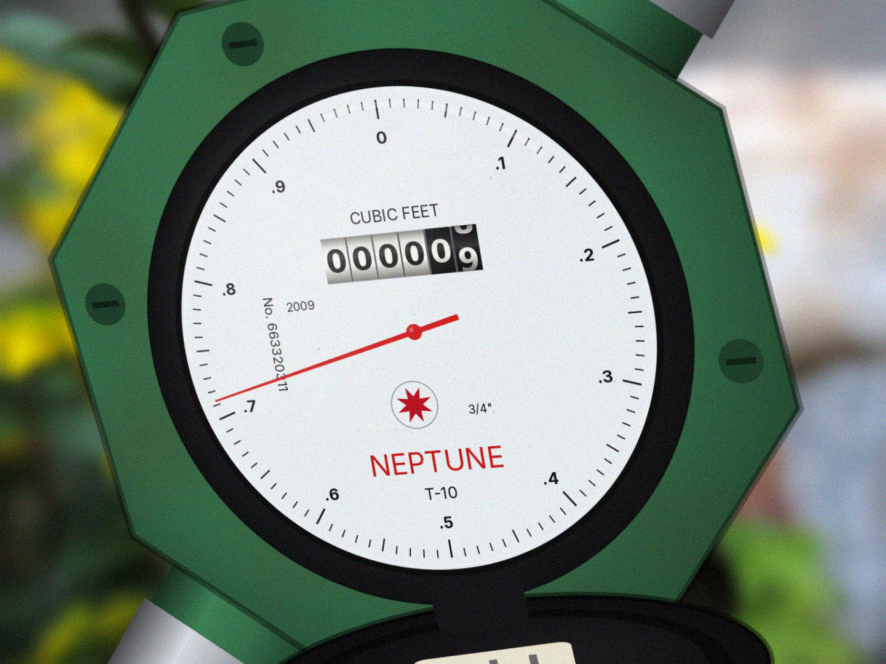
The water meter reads **8.71** ft³
